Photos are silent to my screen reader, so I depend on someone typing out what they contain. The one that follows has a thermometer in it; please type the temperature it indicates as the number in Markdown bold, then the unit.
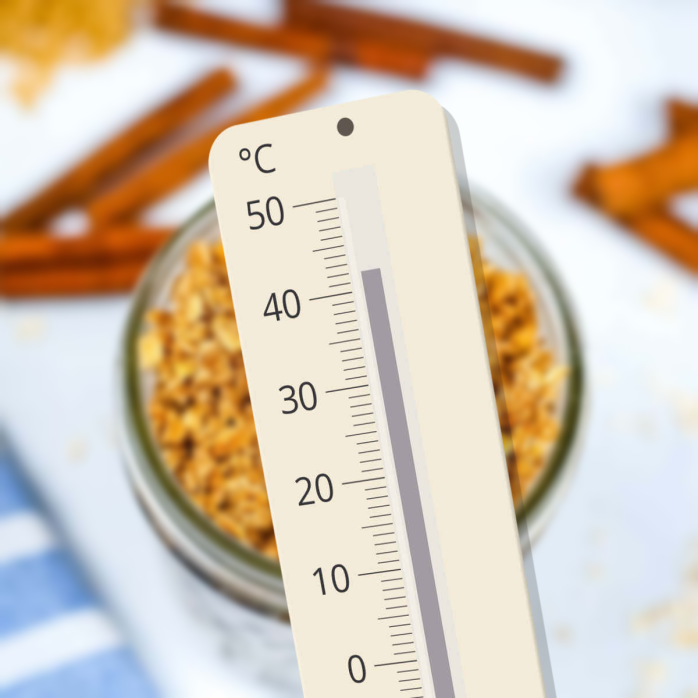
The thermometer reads **42** °C
